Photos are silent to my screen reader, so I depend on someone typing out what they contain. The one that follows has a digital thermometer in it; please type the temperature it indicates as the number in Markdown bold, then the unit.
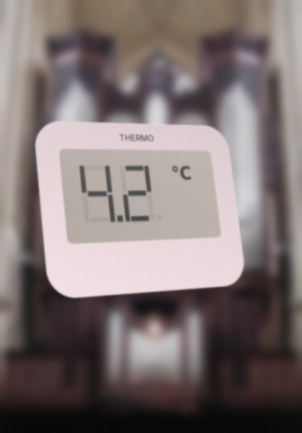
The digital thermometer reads **4.2** °C
